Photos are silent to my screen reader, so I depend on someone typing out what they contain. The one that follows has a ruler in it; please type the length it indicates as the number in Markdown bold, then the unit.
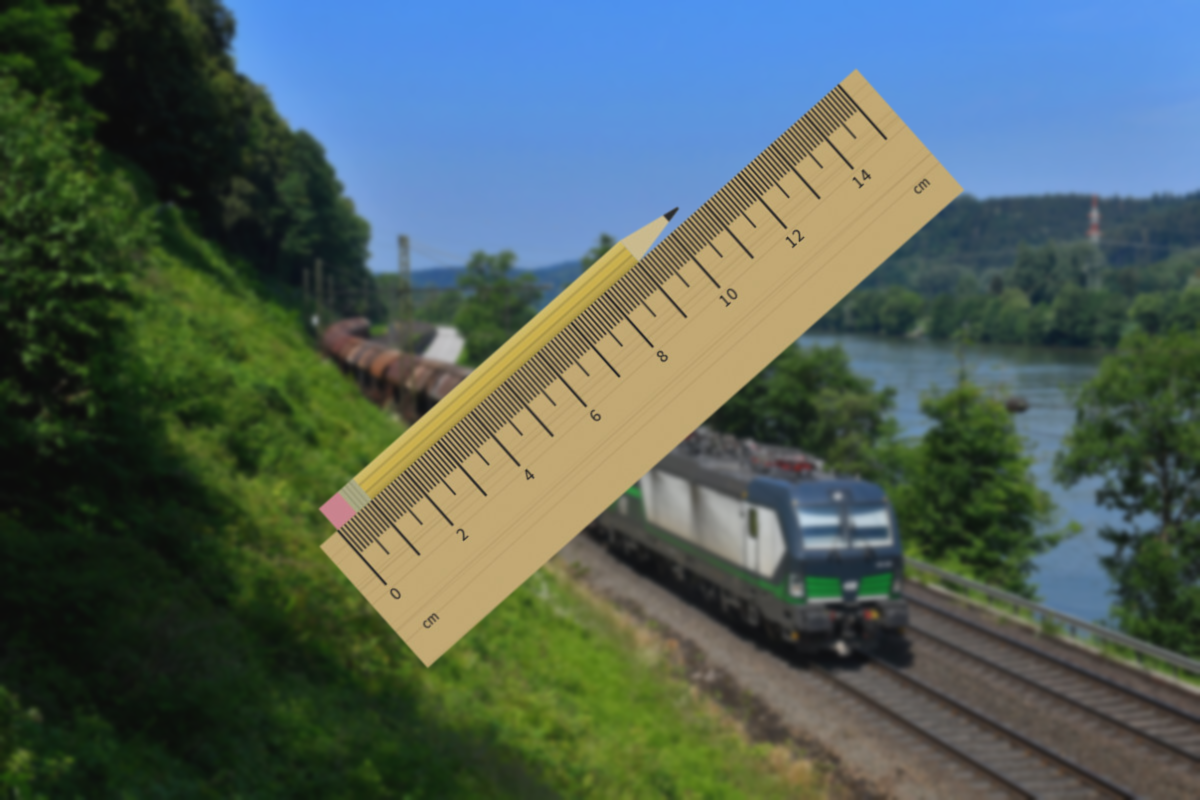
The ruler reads **10.5** cm
